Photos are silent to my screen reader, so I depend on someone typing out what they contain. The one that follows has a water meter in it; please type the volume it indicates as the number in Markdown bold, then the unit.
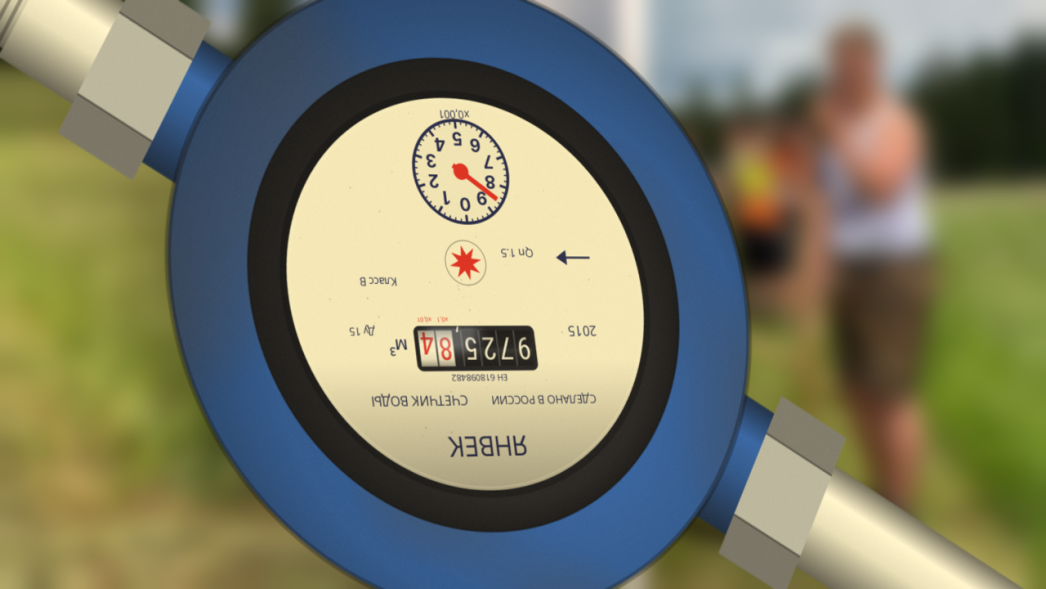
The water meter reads **9725.838** m³
